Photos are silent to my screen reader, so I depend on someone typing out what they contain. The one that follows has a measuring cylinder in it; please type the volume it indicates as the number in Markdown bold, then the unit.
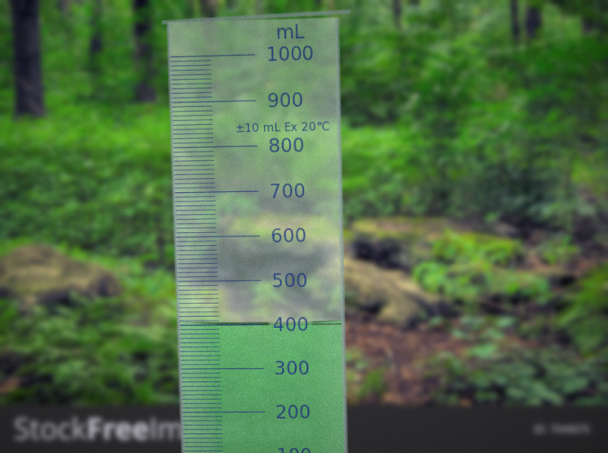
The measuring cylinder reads **400** mL
